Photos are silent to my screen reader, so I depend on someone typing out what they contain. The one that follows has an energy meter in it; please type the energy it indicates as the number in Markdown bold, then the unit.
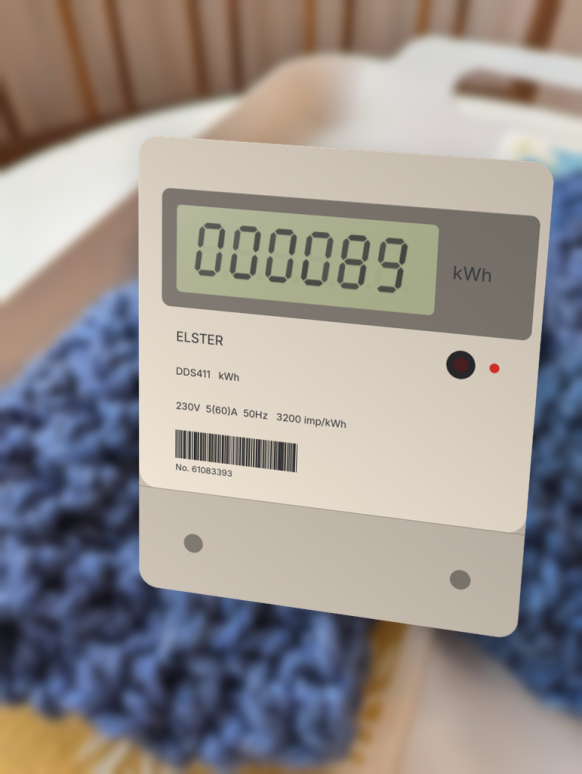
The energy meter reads **89** kWh
